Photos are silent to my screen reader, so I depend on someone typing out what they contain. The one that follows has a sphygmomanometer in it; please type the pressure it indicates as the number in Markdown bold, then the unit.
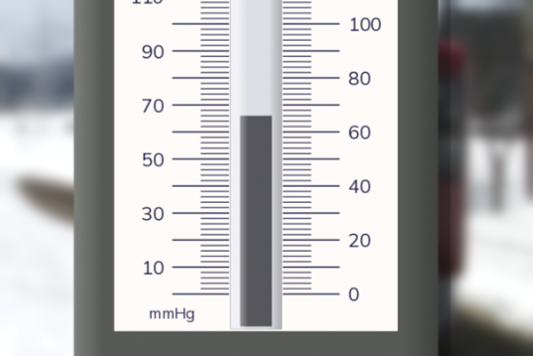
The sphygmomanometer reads **66** mmHg
